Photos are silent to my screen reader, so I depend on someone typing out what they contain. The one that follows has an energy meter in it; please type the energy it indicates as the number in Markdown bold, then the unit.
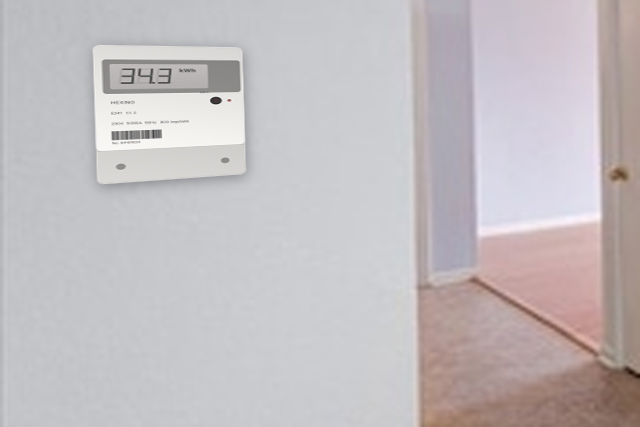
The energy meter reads **34.3** kWh
